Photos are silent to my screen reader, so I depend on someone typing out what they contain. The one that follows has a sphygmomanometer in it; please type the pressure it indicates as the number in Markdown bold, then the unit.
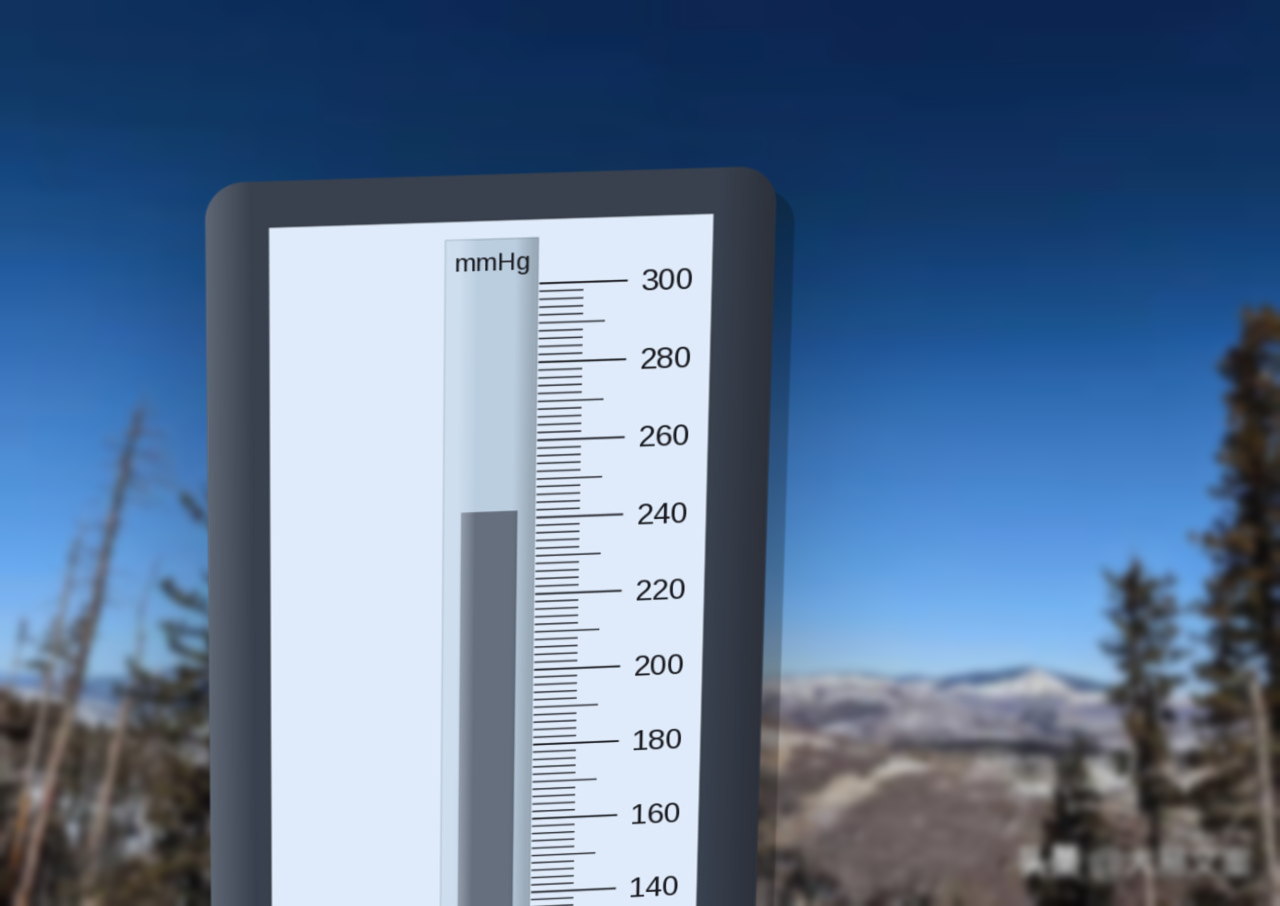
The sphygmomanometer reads **242** mmHg
